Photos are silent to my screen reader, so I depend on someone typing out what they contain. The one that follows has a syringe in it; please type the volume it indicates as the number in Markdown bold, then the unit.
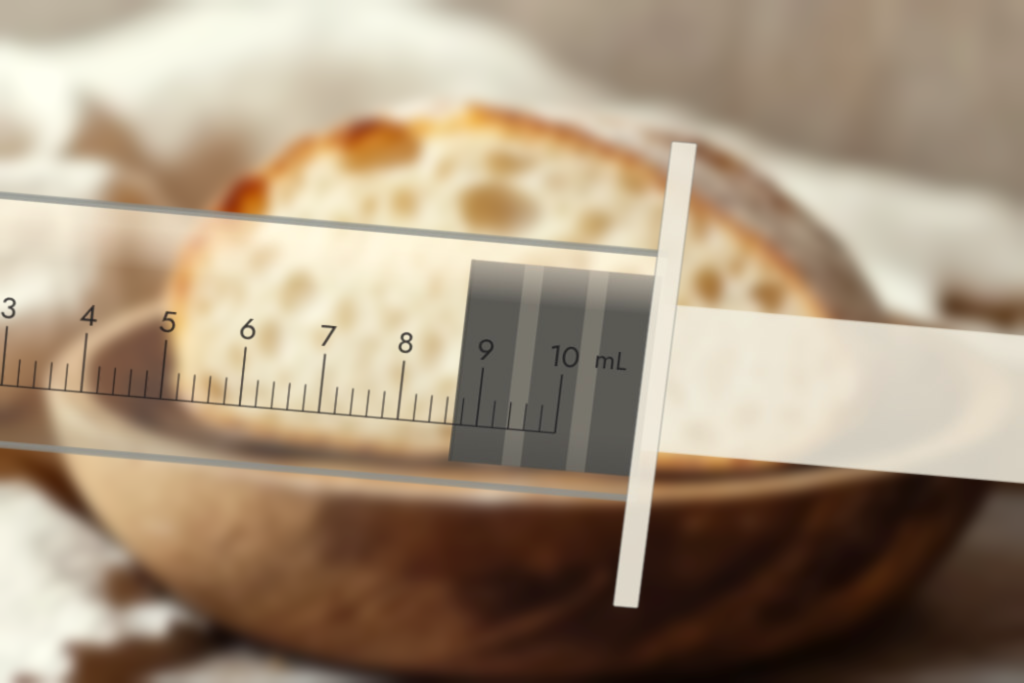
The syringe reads **8.7** mL
